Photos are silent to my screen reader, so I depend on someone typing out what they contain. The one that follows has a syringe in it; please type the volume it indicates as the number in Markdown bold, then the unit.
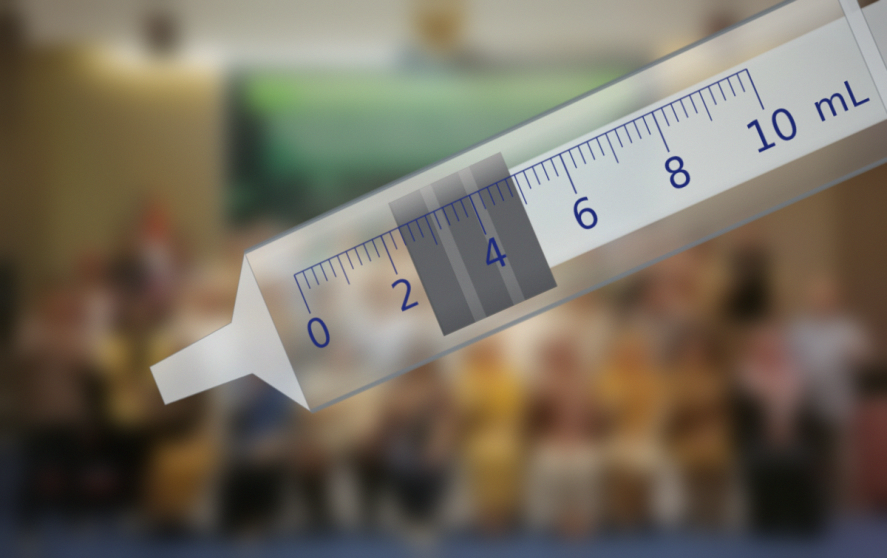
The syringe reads **2.4** mL
